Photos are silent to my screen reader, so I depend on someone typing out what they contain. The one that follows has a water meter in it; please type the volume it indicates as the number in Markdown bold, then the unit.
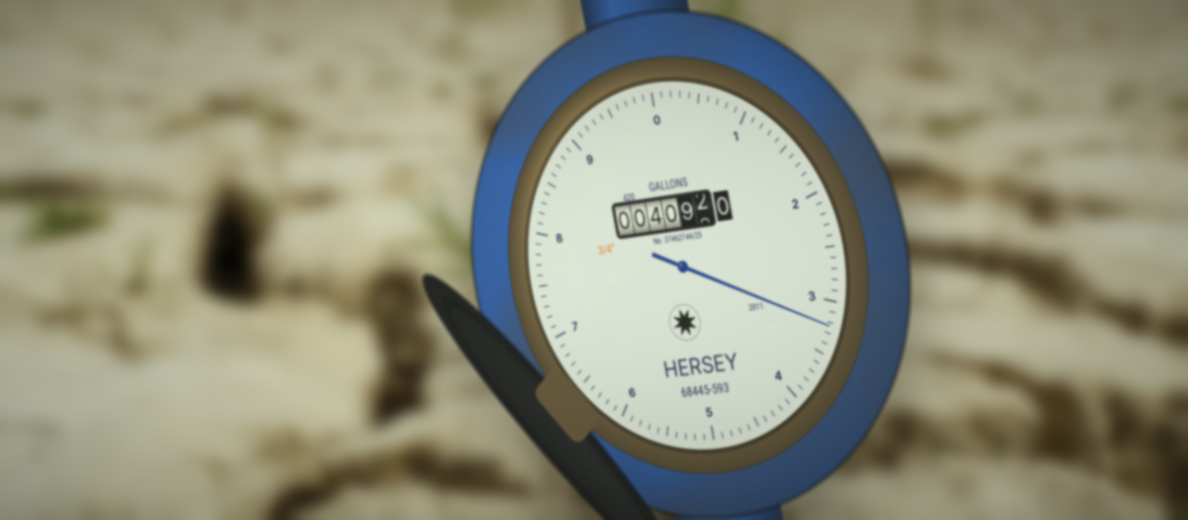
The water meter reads **40923.2** gal
